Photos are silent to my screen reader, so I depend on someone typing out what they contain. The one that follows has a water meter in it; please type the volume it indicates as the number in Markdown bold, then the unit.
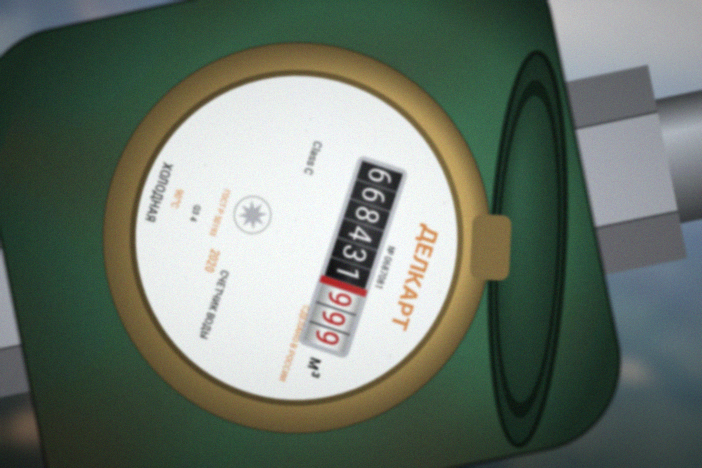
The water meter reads **668431.999** m³
